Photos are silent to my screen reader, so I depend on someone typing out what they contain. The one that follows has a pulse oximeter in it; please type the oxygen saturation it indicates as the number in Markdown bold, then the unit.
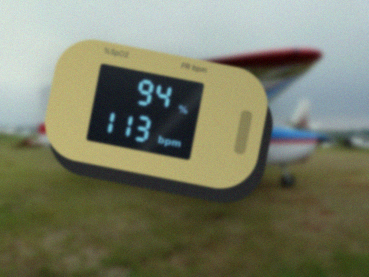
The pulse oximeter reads **94** %
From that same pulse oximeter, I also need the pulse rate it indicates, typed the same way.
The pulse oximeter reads **113** bpm
